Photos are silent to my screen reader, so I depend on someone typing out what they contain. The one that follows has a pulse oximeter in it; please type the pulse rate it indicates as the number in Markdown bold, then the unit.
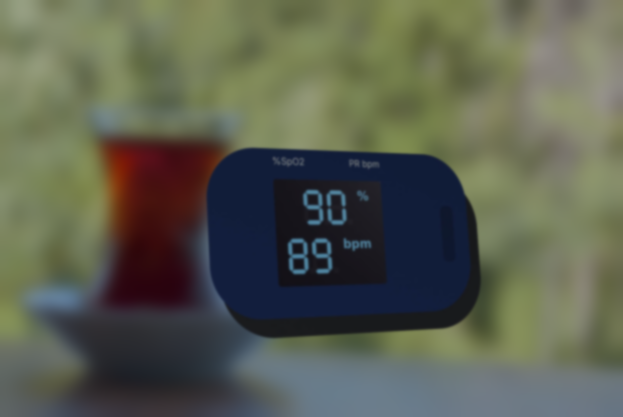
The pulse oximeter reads **89** bpm
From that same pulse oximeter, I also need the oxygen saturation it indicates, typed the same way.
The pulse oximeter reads **90** %
